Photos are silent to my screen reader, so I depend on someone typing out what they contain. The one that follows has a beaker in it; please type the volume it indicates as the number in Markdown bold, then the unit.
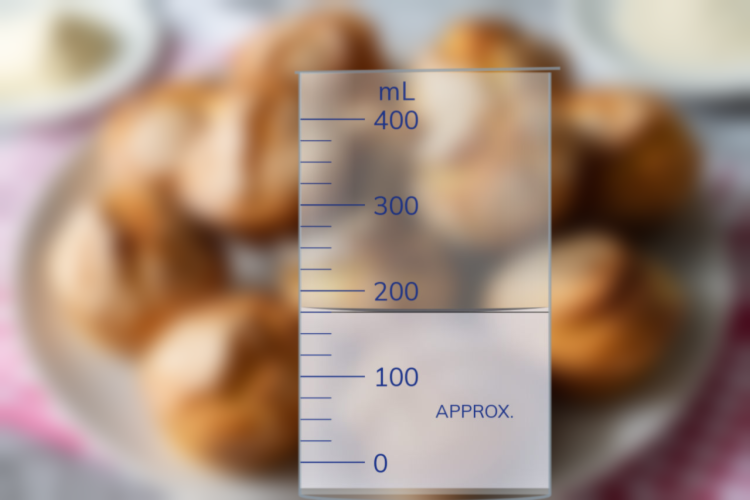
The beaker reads **175** mL
